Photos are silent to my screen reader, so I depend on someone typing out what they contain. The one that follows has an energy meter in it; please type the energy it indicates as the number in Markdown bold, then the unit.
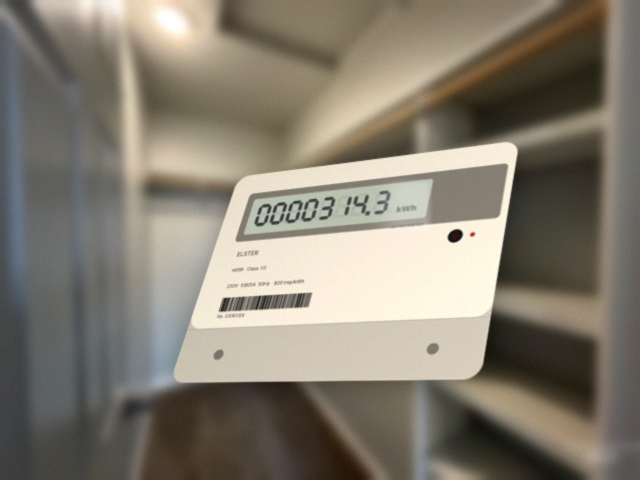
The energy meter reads **314.3** kWh
